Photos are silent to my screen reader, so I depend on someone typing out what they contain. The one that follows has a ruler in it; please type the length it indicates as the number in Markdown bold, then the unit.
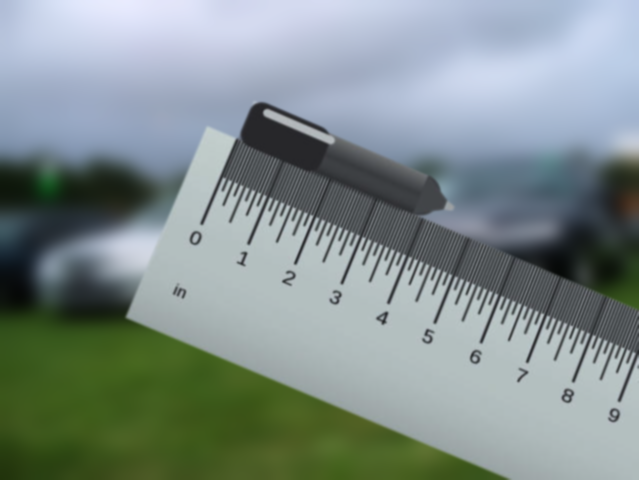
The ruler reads **4.5** in
